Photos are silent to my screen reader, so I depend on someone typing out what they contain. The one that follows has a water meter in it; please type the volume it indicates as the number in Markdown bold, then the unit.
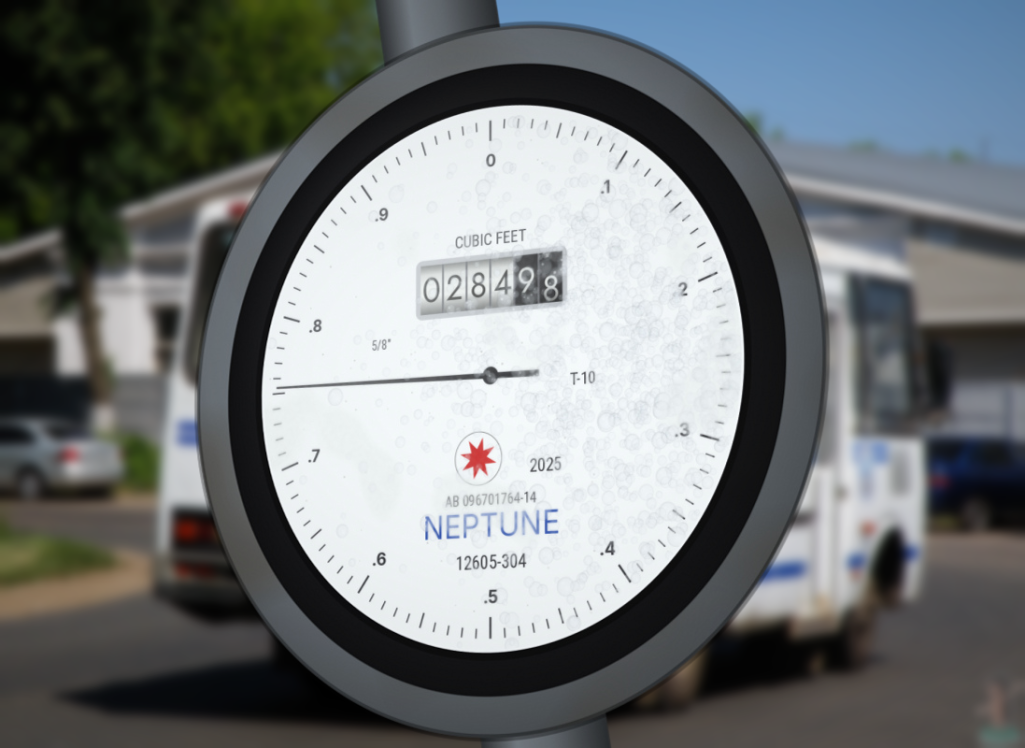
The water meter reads **28497.75** ft³
